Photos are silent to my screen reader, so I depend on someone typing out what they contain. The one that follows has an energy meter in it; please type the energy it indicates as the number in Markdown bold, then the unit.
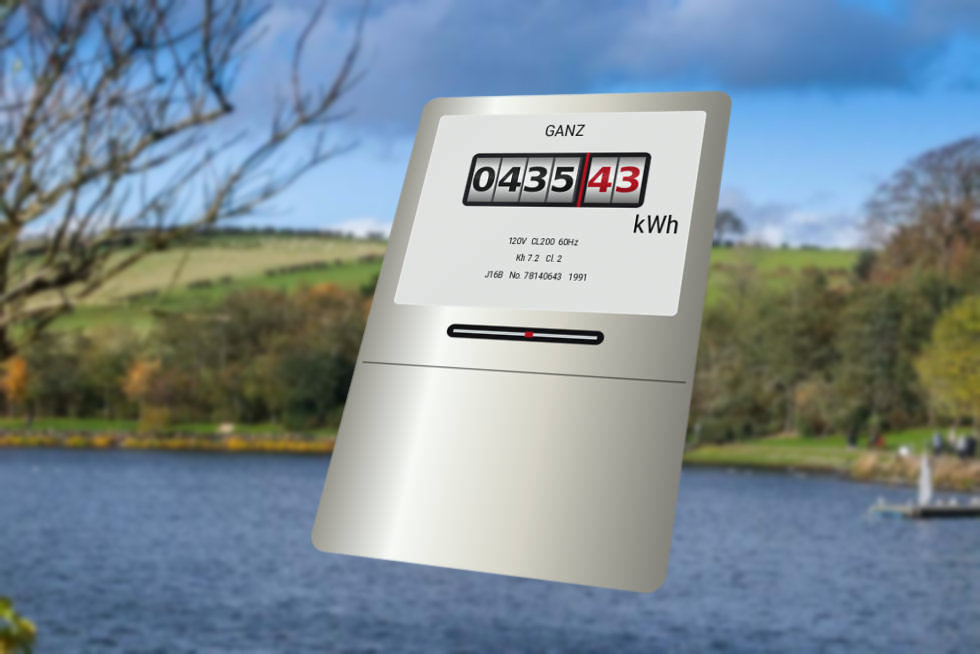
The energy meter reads **435.43** kWh
